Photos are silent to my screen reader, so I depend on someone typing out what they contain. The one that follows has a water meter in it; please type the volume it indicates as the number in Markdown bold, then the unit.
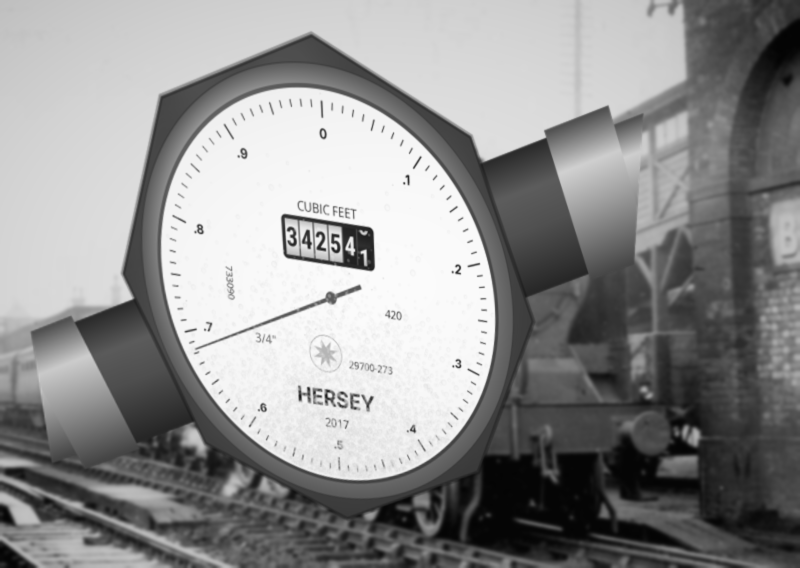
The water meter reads **342540.68** ft³
